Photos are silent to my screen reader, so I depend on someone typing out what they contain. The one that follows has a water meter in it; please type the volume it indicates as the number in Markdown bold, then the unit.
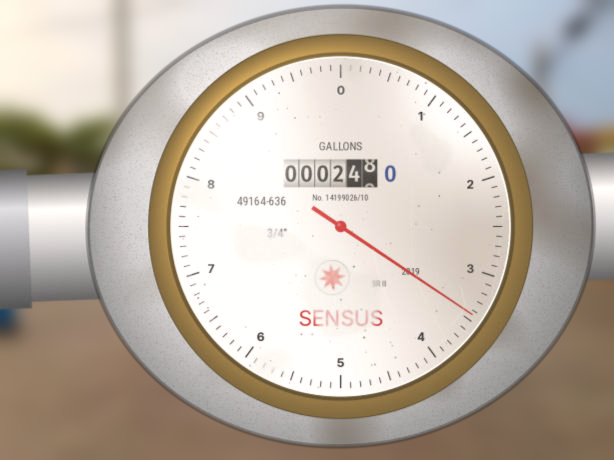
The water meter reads **2483.4** gal
